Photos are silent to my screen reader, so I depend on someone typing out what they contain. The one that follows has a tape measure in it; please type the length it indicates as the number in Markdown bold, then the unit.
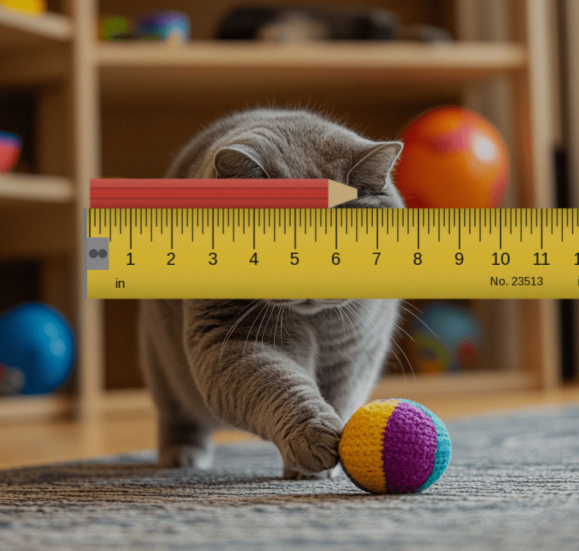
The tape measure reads **6.75** in
